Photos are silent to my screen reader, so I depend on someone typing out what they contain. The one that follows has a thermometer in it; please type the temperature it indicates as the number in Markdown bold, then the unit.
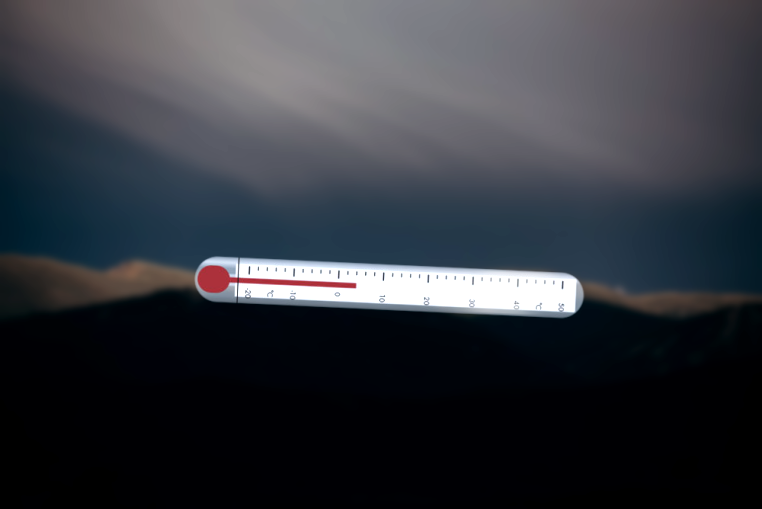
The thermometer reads **4** °C
